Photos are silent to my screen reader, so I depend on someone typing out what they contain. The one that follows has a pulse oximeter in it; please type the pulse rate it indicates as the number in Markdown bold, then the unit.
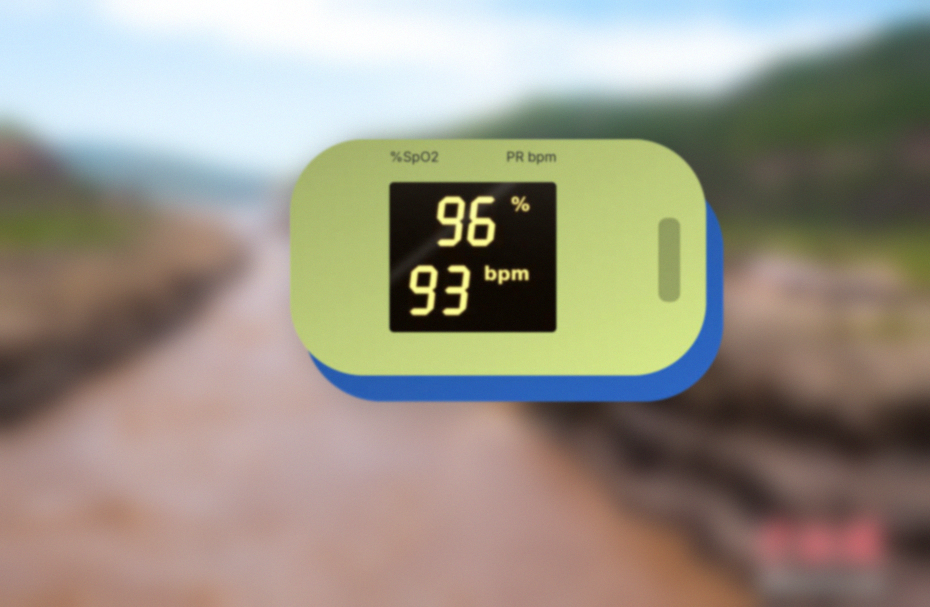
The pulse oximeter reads **93** bpm
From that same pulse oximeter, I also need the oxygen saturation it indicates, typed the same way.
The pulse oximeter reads **96** %
